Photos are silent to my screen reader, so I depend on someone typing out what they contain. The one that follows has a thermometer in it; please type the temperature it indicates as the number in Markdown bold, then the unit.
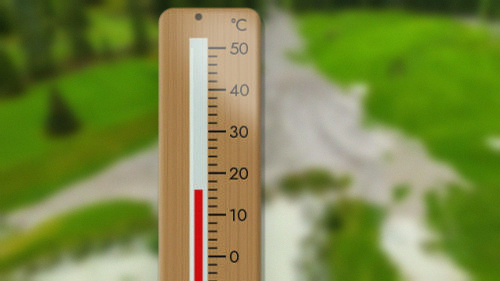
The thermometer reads **16** °C
